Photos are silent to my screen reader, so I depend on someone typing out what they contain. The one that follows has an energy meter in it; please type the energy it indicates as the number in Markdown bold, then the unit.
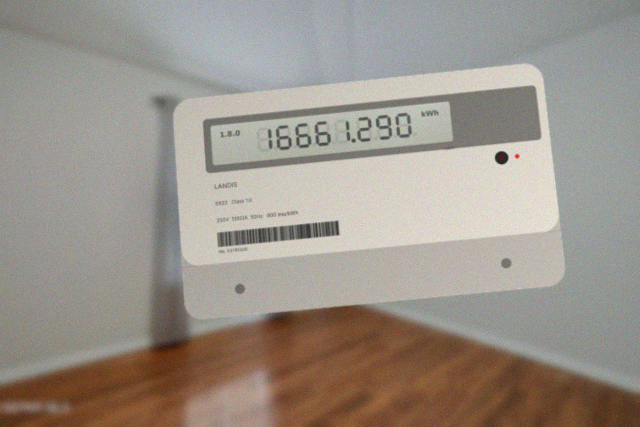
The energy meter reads **16661.290** kWh
